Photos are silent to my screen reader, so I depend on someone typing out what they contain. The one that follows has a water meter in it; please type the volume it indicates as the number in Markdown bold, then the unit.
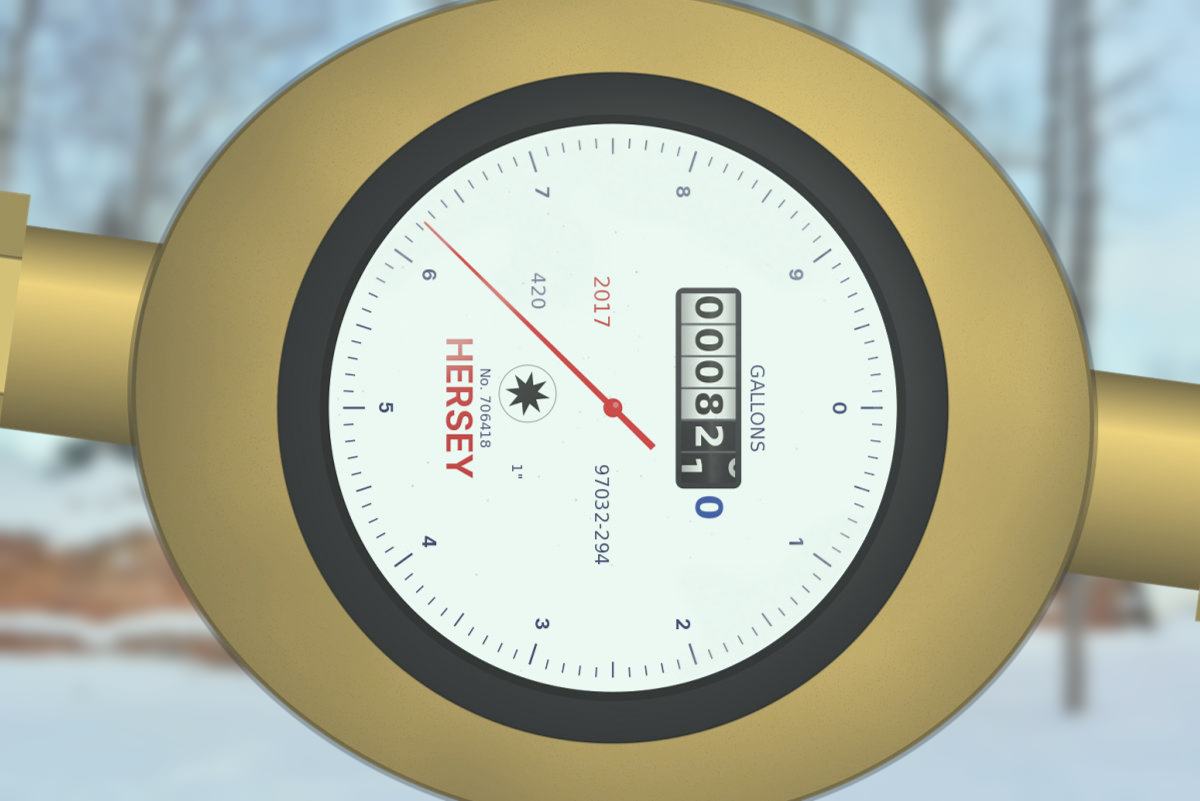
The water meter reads **8206.2** gal
